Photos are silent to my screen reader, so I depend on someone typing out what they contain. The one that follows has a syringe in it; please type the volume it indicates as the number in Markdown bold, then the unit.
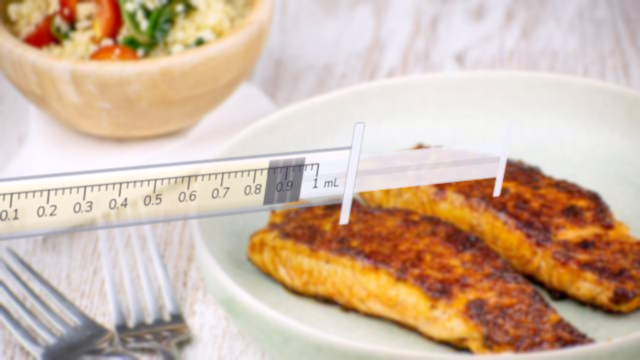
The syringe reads **0.84** mL
